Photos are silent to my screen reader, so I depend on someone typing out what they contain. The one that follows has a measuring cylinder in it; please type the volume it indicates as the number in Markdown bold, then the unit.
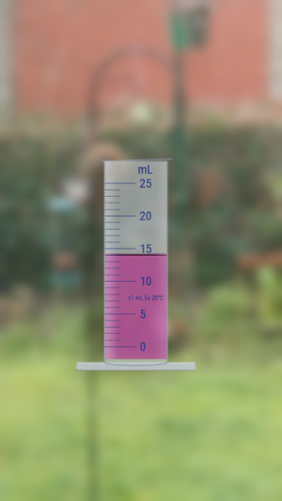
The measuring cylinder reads **14** mL
